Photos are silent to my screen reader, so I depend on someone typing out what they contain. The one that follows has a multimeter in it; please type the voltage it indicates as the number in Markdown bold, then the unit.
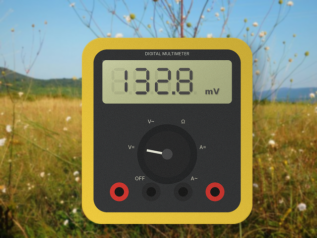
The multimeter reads **132.8** mV
